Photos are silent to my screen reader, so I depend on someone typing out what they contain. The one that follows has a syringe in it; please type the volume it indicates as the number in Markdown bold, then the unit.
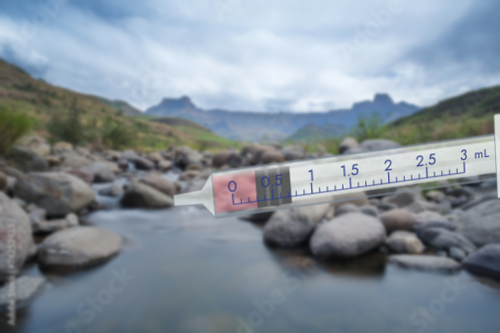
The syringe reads **0.3** mL
